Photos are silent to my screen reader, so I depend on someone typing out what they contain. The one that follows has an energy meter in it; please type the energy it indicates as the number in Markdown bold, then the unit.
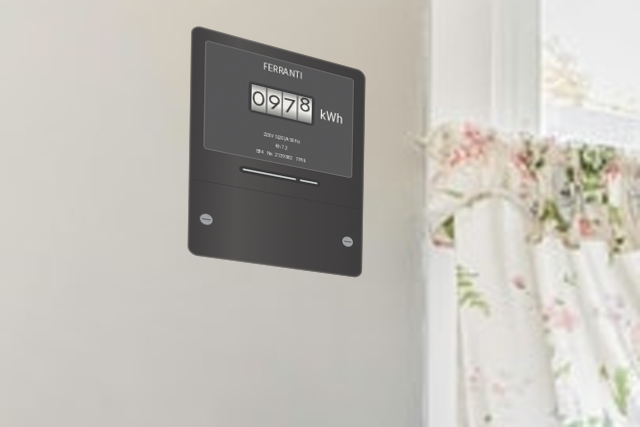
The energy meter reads **978** kWh
